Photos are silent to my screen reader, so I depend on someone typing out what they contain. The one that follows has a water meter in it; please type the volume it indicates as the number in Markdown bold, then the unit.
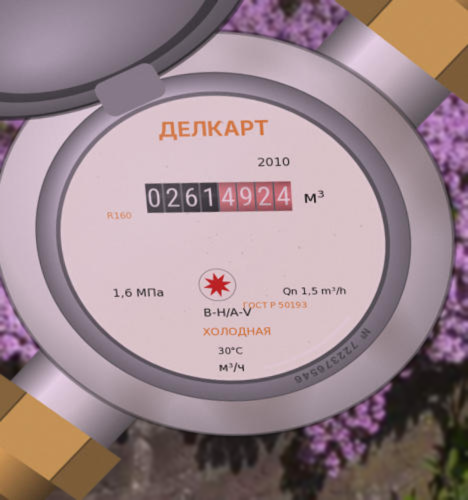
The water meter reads **261.4924** m³
